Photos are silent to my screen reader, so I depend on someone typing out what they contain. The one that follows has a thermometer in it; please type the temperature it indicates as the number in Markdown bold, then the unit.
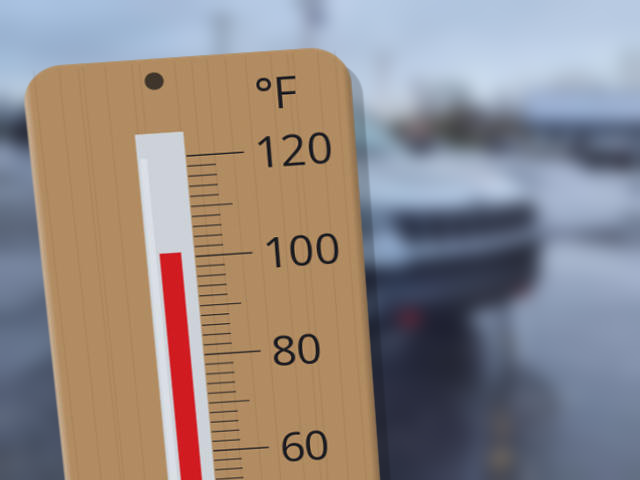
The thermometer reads **101** °F
